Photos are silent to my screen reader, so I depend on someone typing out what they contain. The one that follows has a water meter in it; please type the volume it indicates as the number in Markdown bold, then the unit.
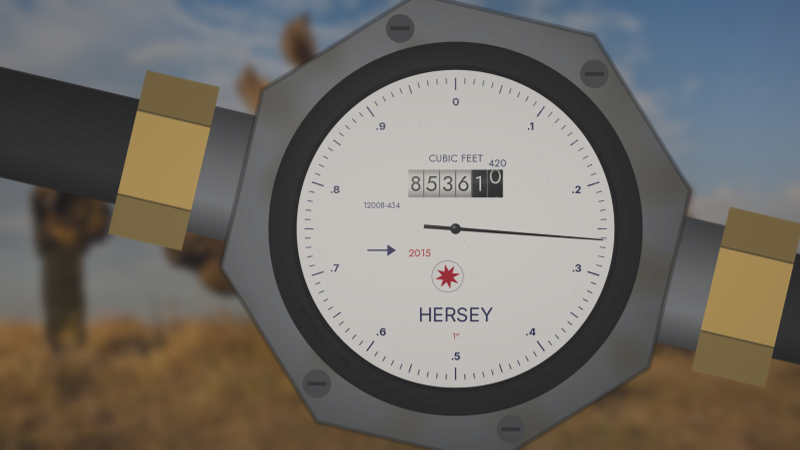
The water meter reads **853610.26** ft³
